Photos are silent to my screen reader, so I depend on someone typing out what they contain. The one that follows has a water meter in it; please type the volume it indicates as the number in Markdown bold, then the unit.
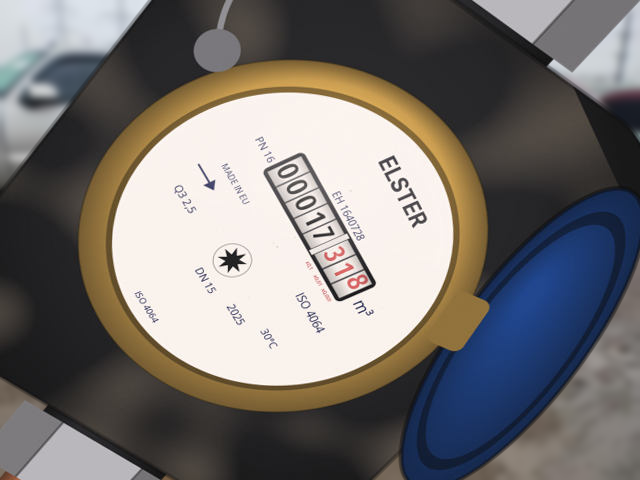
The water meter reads **17.318** m³
